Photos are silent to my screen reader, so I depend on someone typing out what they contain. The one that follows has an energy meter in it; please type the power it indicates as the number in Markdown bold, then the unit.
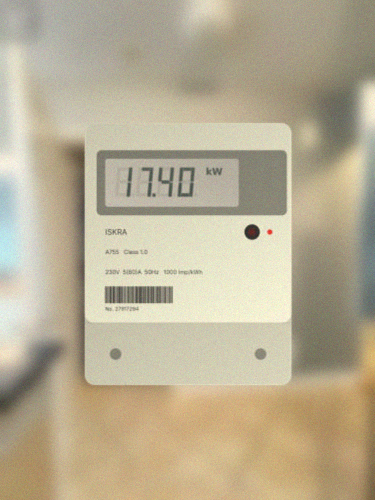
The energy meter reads **17.40** kW
